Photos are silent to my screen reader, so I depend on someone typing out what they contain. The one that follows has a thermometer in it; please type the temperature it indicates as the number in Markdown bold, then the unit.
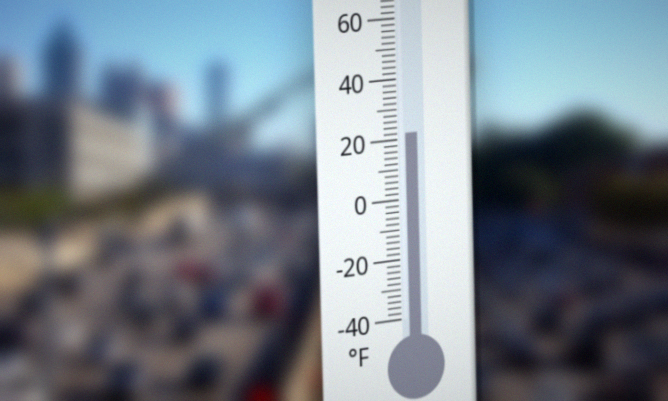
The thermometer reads **22** °F
